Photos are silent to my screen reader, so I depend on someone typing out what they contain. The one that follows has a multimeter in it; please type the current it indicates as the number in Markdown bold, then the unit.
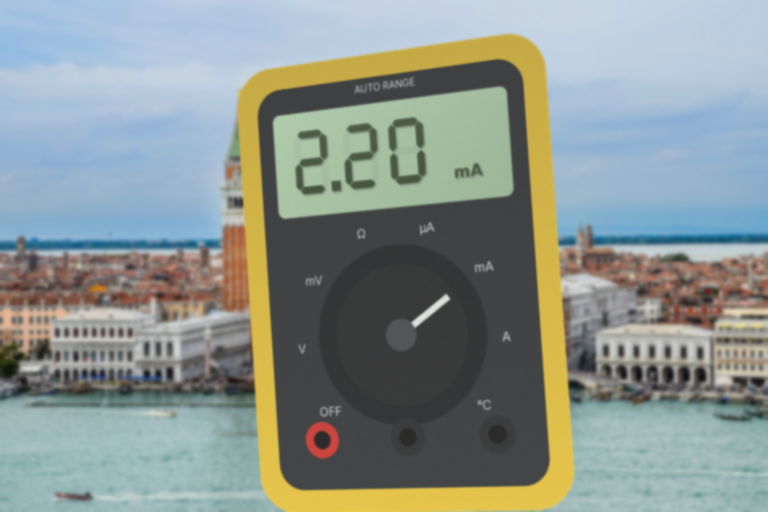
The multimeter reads **2.20** mA
